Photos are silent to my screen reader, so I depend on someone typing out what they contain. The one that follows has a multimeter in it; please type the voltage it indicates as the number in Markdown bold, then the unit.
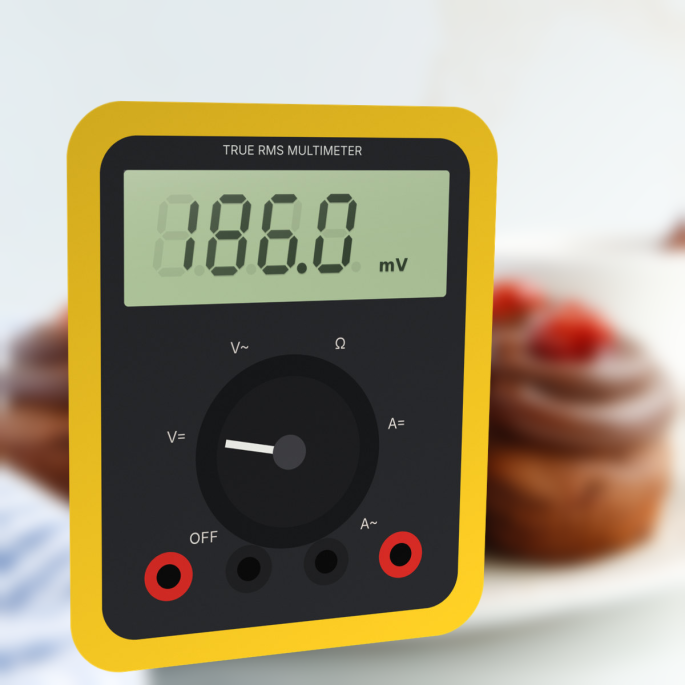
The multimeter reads **186.0** mV
